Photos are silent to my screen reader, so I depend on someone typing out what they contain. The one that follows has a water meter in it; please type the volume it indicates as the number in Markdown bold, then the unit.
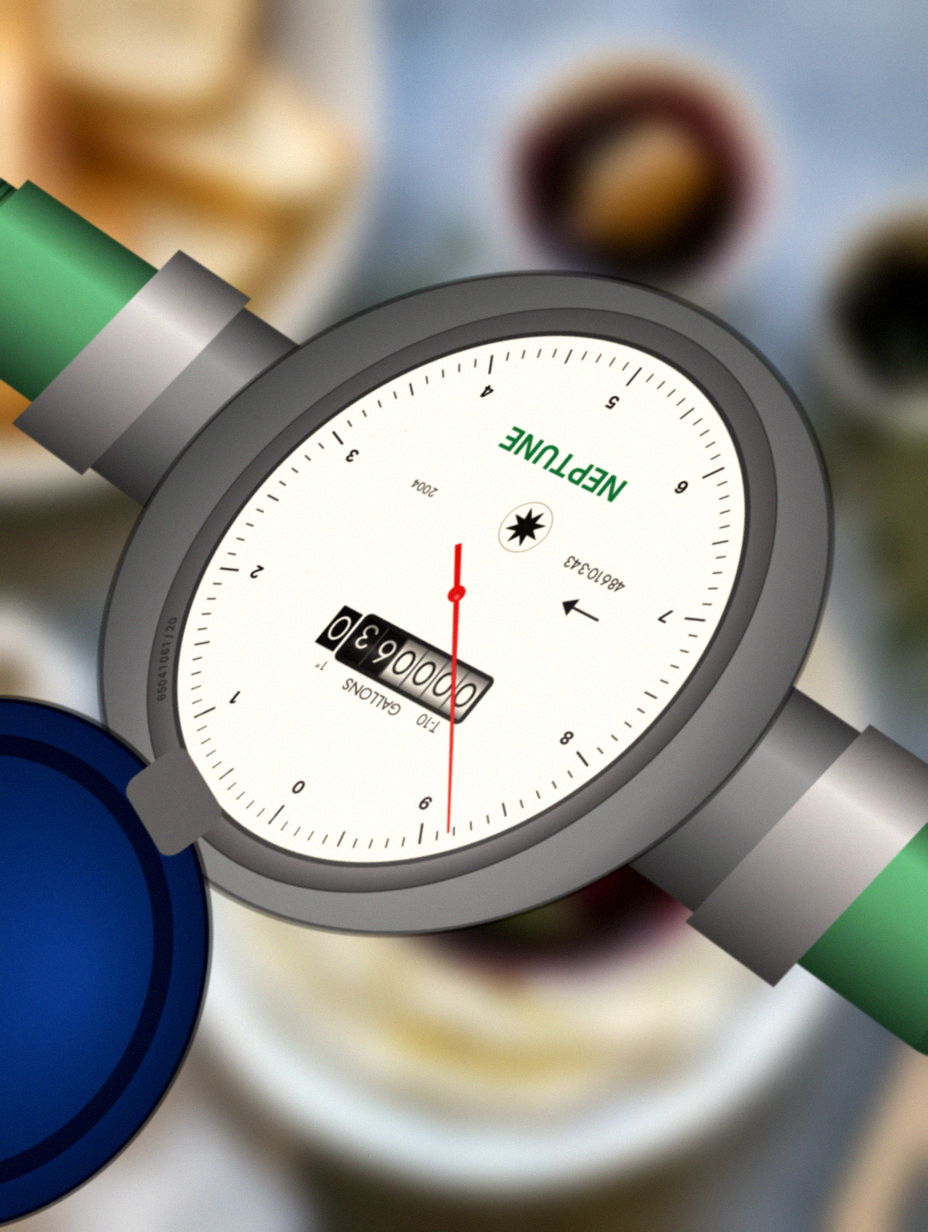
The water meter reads **628.8** gal
